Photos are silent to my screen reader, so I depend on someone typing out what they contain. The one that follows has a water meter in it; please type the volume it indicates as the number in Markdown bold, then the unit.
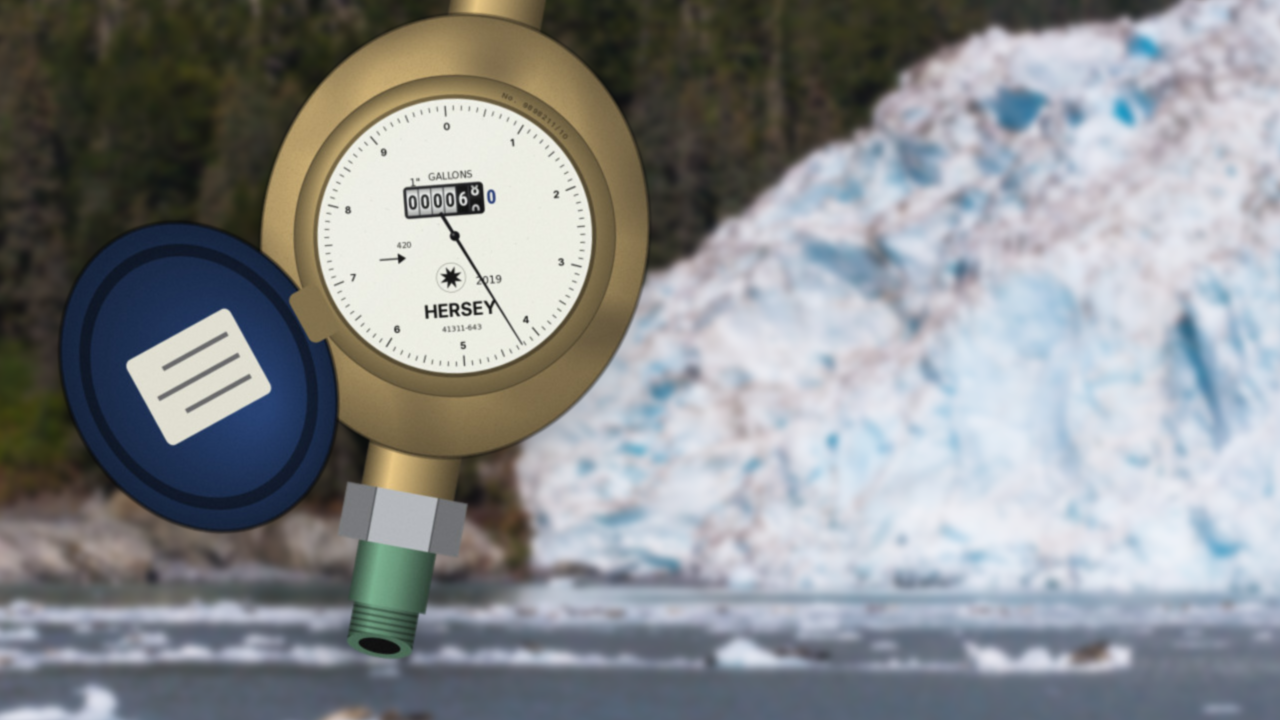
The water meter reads **684.2** gal
